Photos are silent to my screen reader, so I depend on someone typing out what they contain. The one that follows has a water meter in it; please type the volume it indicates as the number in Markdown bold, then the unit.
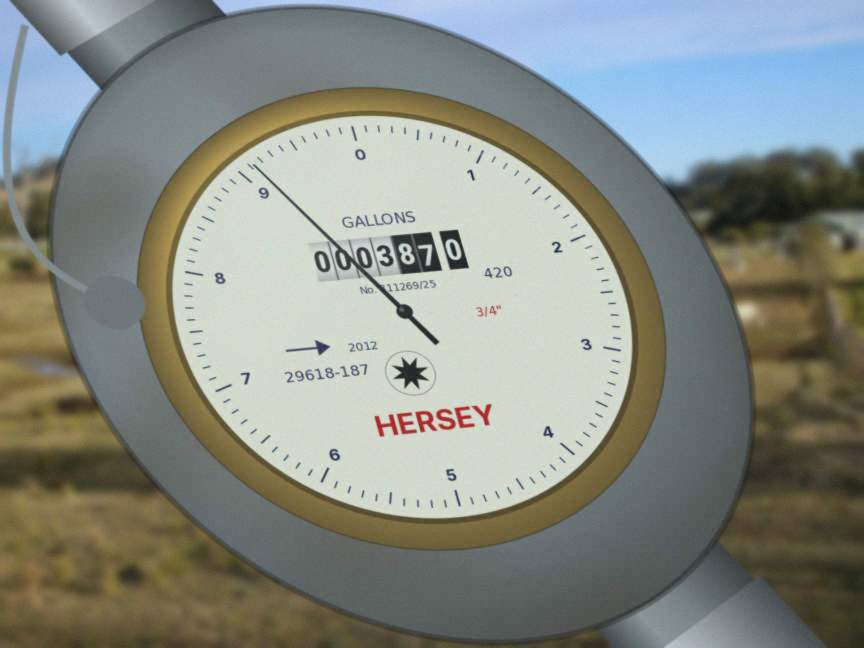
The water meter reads **3869.1** gal
